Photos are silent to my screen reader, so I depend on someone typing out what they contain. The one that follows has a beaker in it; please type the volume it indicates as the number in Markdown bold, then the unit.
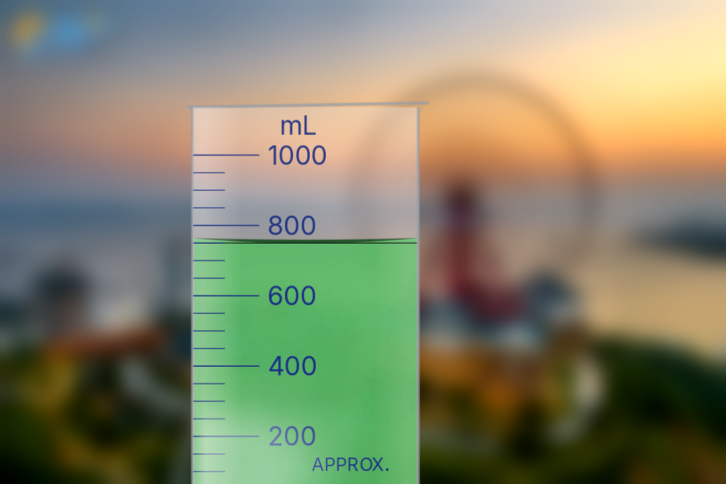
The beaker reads **750** mL
